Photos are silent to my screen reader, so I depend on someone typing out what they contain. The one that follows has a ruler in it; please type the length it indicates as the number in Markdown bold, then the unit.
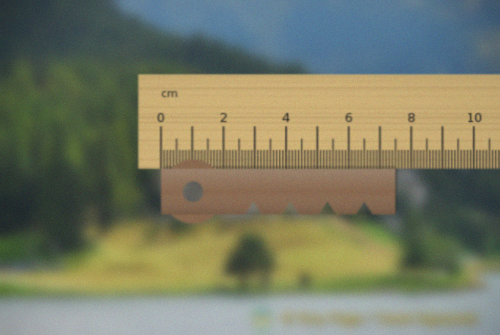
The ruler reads **7.5** cm
